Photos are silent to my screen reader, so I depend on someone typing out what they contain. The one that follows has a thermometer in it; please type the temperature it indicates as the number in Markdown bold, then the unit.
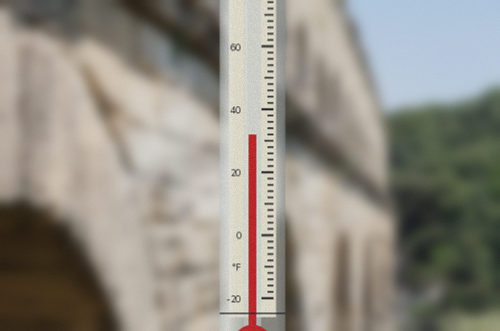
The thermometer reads **32** °F
